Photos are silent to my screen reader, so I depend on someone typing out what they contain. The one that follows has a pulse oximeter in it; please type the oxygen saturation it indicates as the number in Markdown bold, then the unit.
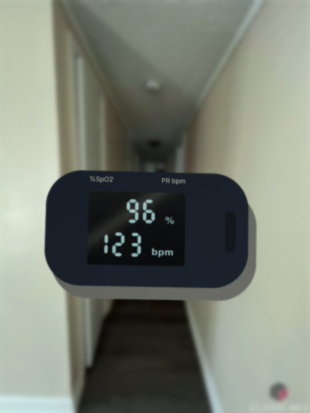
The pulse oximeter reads **96** %
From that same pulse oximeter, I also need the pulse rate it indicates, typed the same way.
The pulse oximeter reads **123** bpm
